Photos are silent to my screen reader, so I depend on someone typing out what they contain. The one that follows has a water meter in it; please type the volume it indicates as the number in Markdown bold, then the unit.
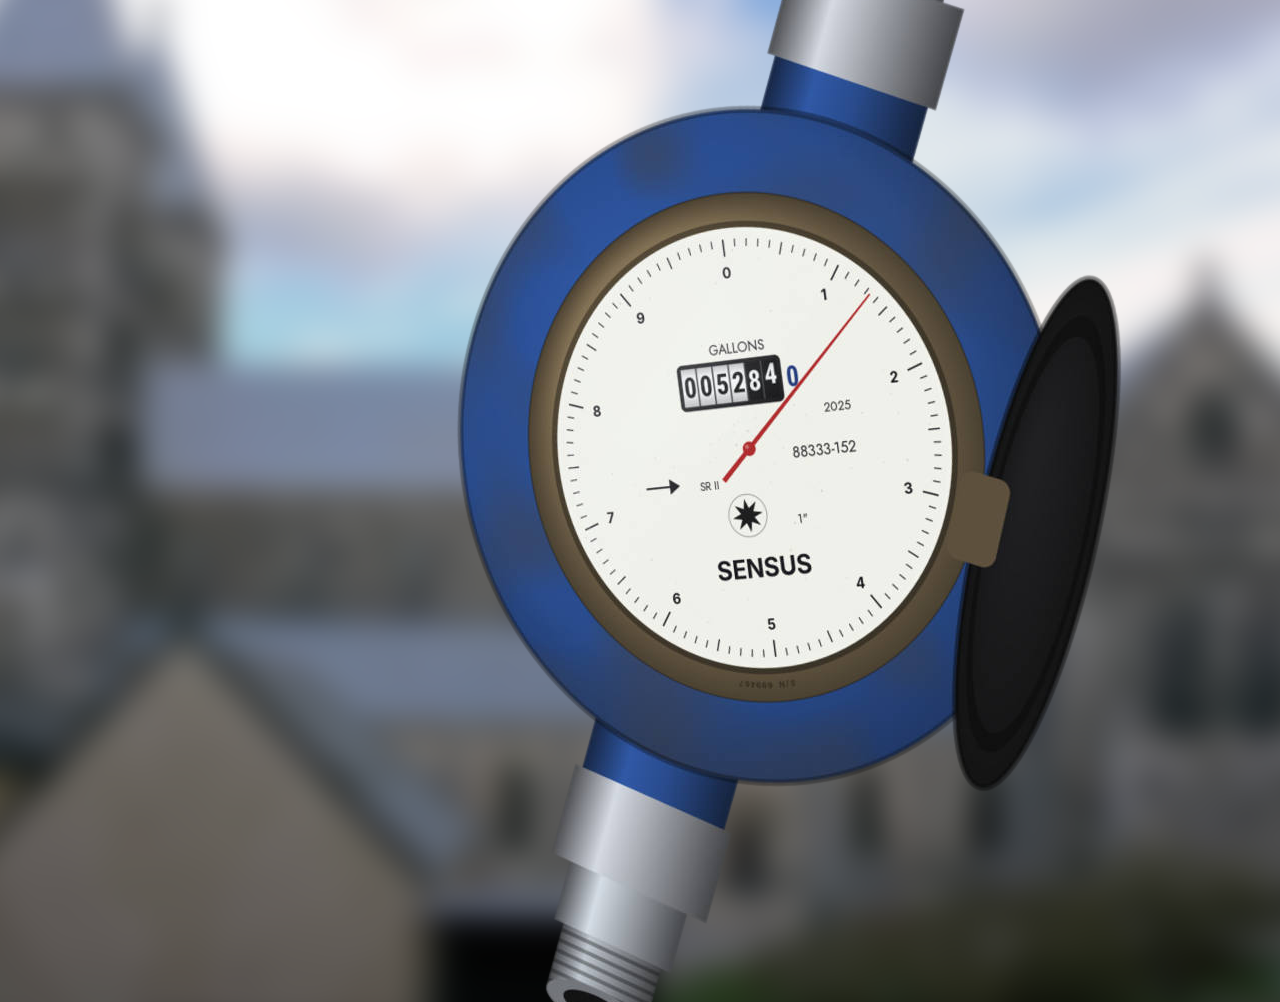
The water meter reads **52841.3** gal
